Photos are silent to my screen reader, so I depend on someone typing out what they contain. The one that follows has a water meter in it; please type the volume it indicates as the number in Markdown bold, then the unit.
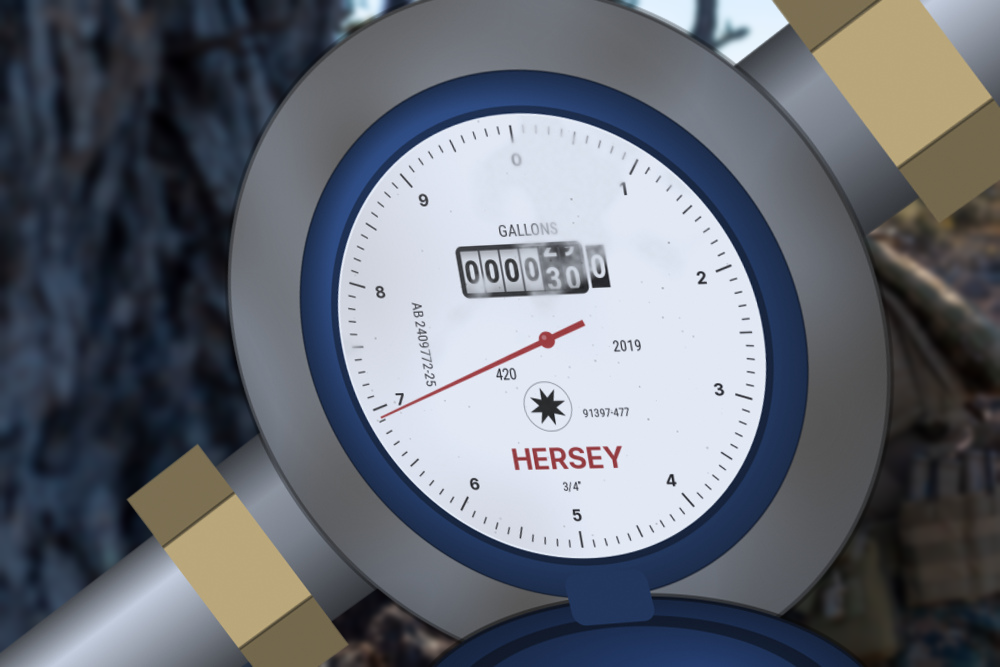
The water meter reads **296.9** gal
